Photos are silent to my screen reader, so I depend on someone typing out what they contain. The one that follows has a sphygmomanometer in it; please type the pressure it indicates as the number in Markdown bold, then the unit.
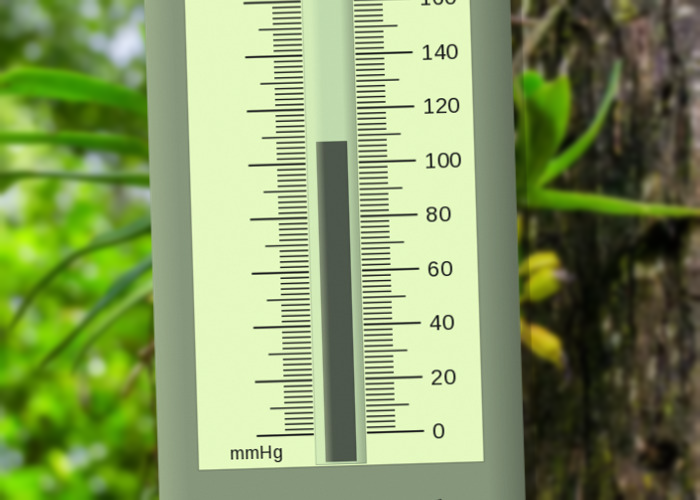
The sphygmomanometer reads **108** mmHg
